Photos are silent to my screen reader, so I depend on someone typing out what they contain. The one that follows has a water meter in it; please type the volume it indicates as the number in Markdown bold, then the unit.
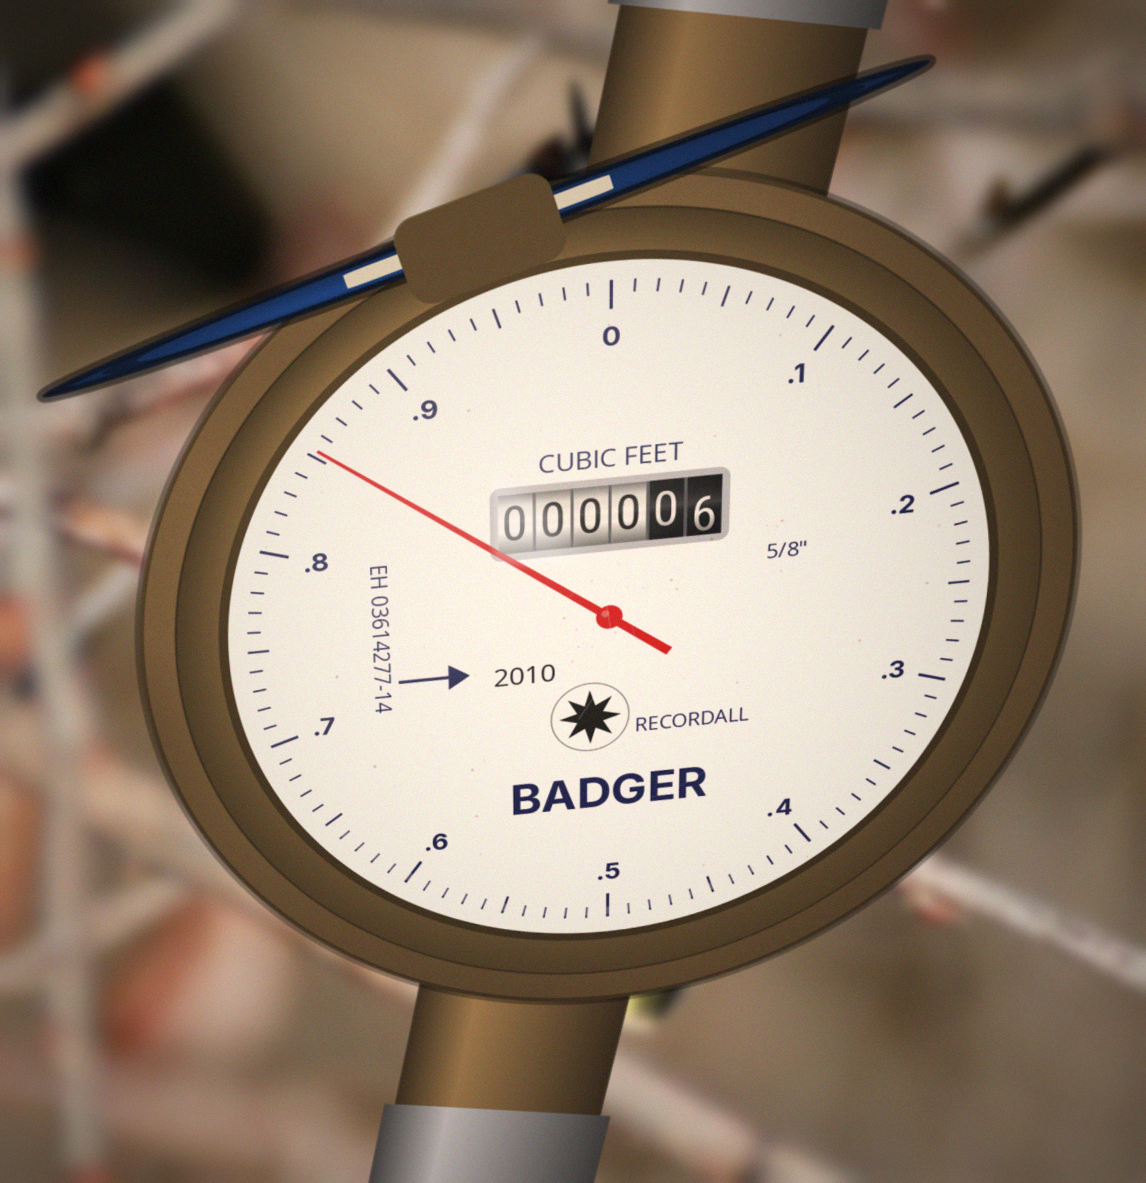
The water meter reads **5.85** ft³
